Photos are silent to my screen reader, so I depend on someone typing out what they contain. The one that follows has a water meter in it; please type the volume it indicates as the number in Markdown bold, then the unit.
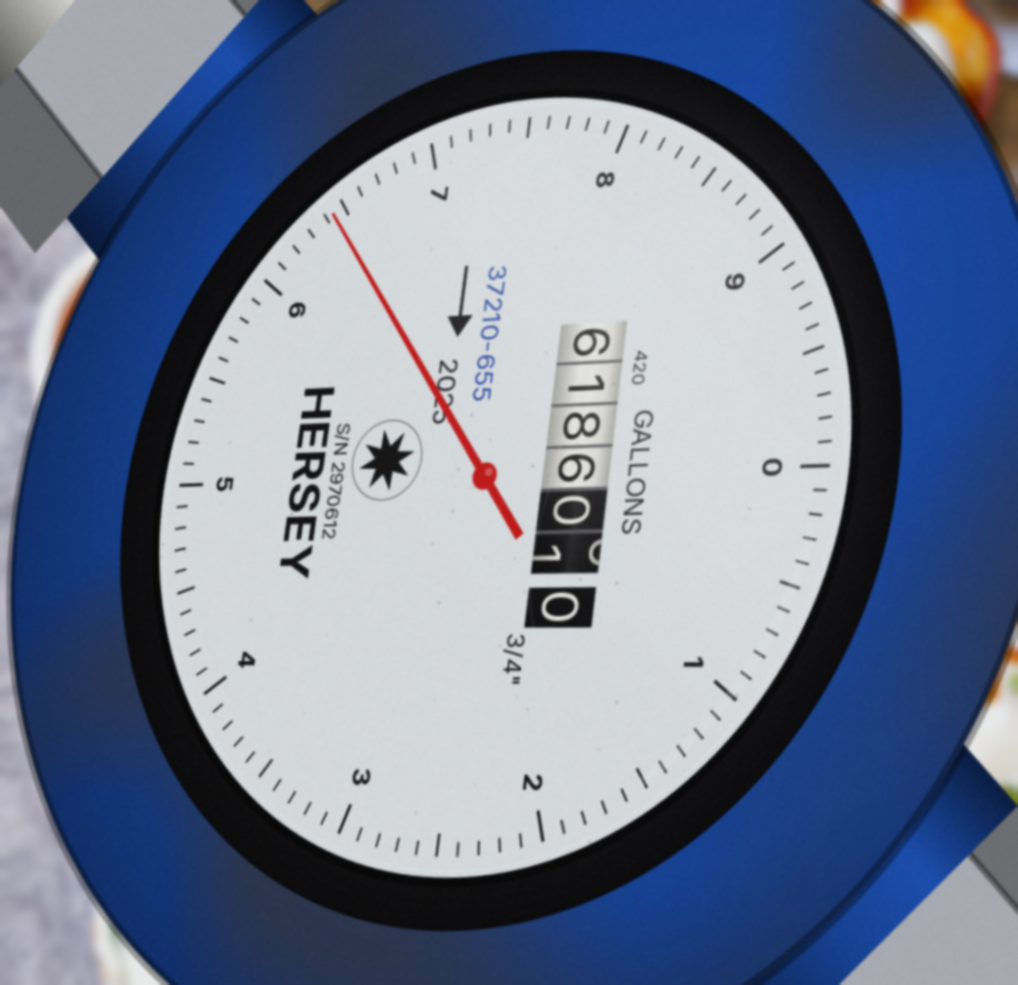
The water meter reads **6186006.4** gal
